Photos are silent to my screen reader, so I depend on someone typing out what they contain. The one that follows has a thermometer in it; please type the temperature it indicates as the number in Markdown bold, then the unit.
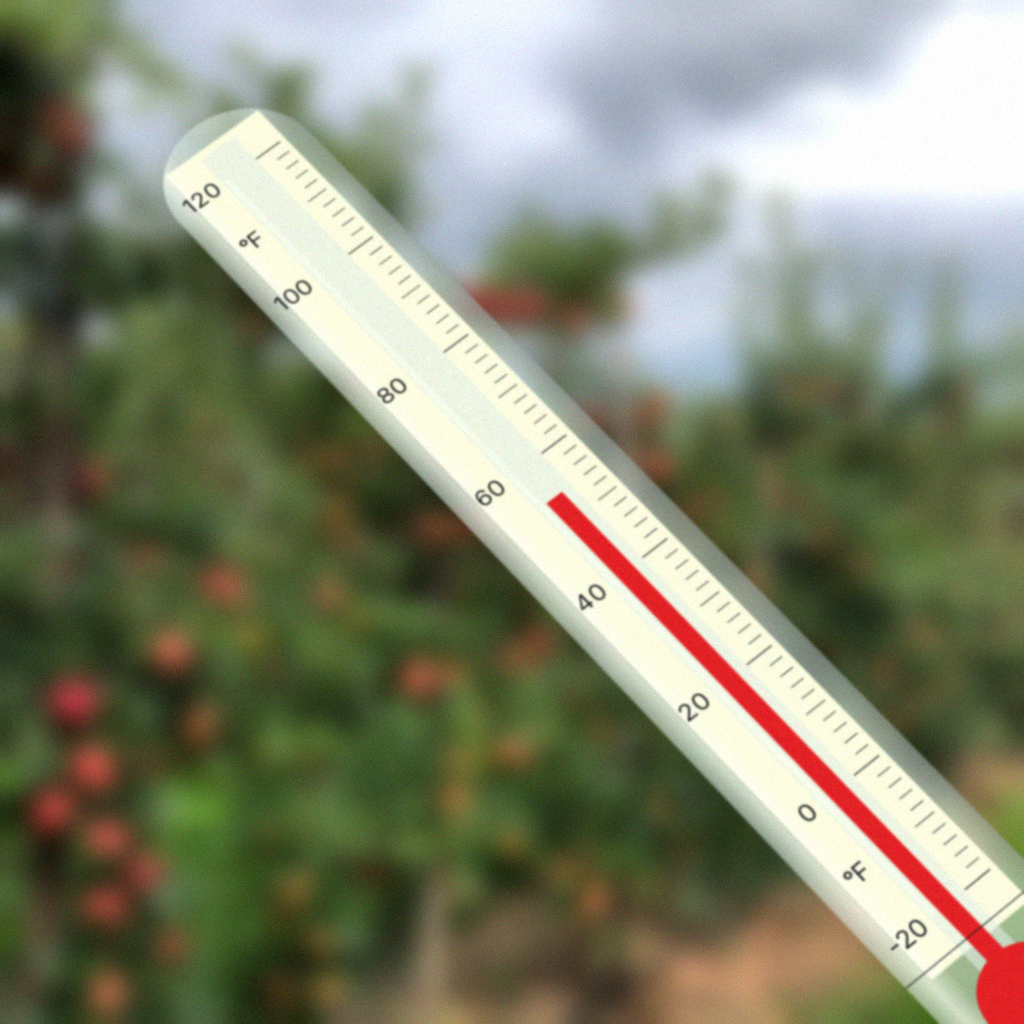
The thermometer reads **54** °F
